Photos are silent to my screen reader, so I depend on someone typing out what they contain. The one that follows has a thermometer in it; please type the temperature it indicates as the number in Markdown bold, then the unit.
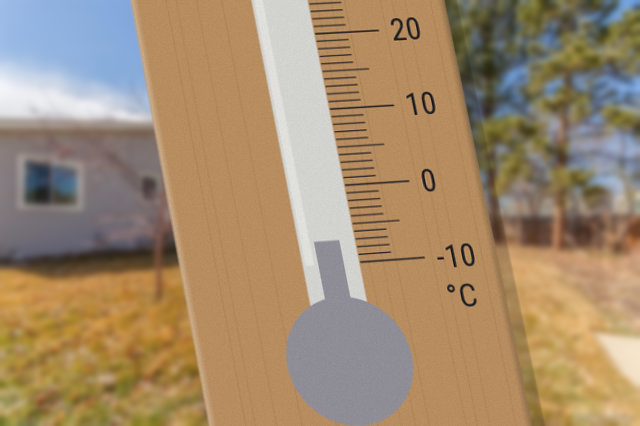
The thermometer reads **-7** °C
